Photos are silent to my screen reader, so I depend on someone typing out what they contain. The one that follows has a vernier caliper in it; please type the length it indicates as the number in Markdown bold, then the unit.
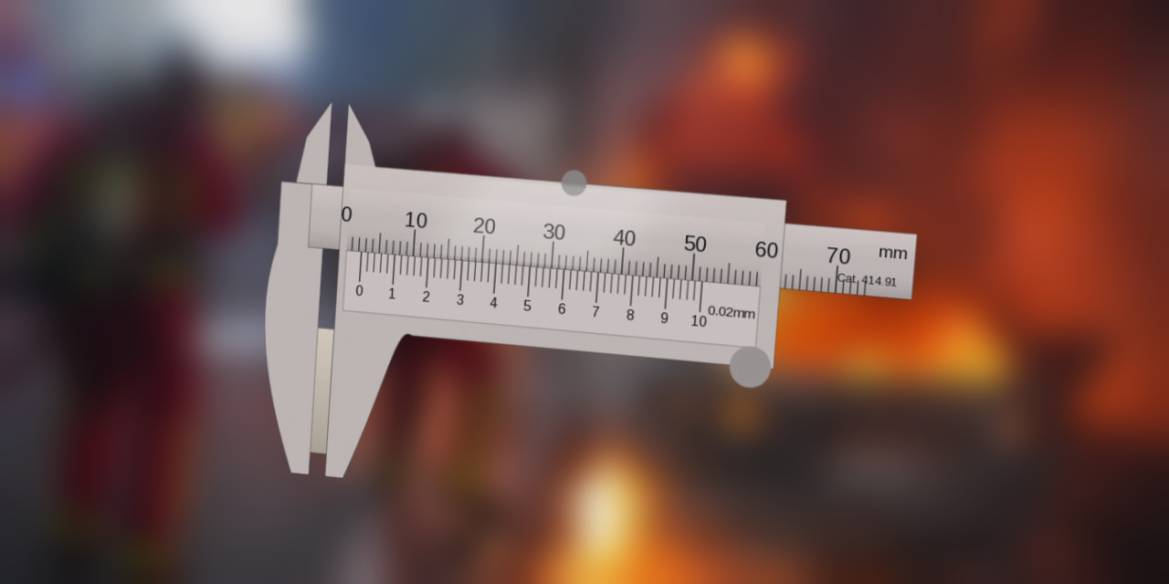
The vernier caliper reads **2.4** mm
